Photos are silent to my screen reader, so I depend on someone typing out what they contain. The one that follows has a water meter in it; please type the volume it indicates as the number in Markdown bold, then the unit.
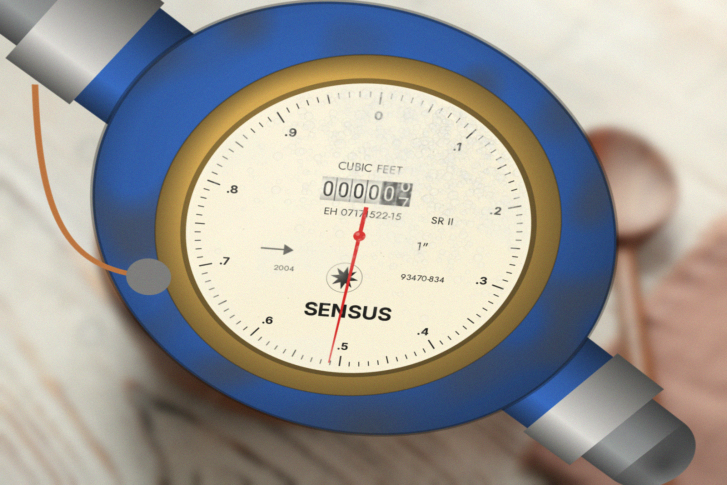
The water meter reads **6.51** ft³
